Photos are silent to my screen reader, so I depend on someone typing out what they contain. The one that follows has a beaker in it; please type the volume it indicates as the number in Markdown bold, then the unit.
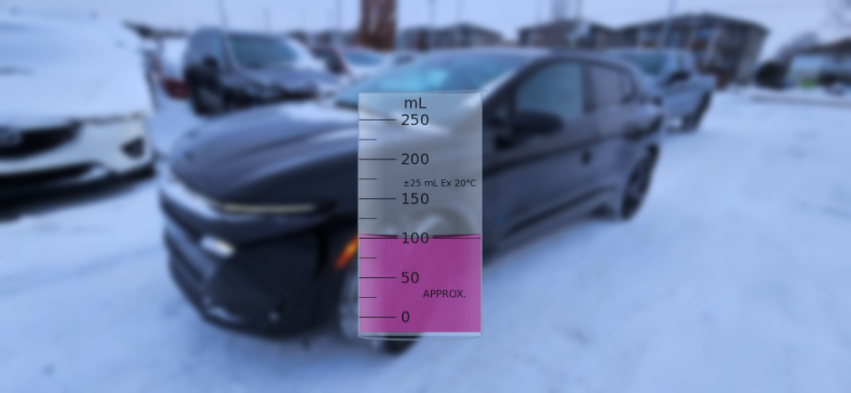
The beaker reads **100** mL
